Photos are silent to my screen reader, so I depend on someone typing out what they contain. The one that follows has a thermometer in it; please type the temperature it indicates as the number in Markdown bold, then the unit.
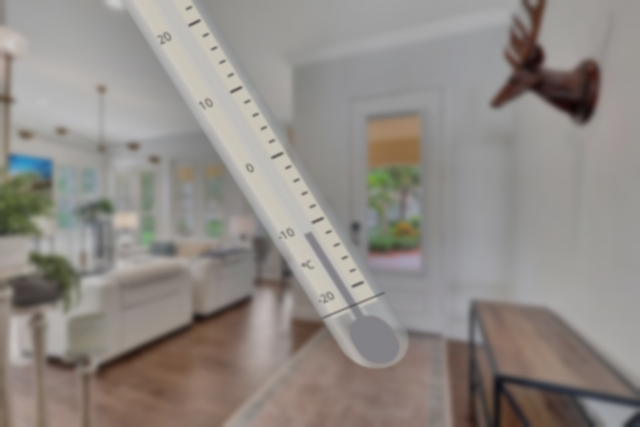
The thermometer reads **-11** °C
